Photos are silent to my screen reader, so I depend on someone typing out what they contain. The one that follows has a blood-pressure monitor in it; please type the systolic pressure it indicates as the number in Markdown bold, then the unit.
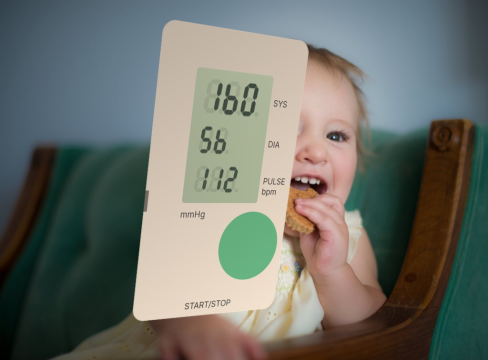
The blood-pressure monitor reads **160** mmHg
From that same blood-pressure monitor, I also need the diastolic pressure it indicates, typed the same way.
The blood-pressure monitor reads **56** mmHg
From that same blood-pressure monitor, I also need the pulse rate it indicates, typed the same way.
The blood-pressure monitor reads **112** bpm
